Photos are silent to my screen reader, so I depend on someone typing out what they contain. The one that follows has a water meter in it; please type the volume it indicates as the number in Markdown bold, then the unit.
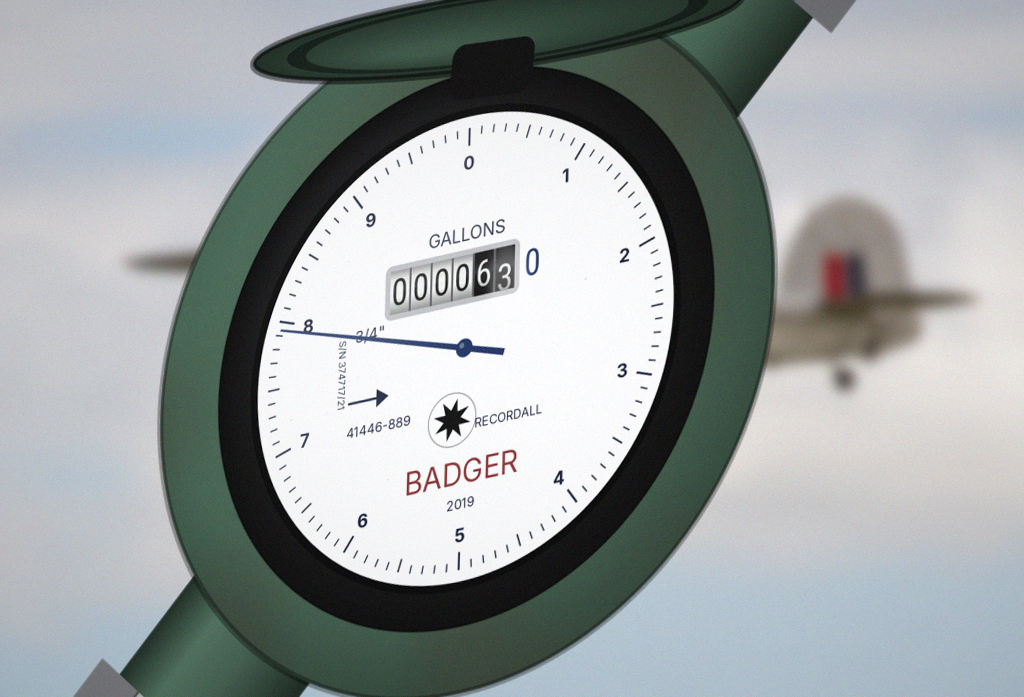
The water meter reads **627.9** gal
